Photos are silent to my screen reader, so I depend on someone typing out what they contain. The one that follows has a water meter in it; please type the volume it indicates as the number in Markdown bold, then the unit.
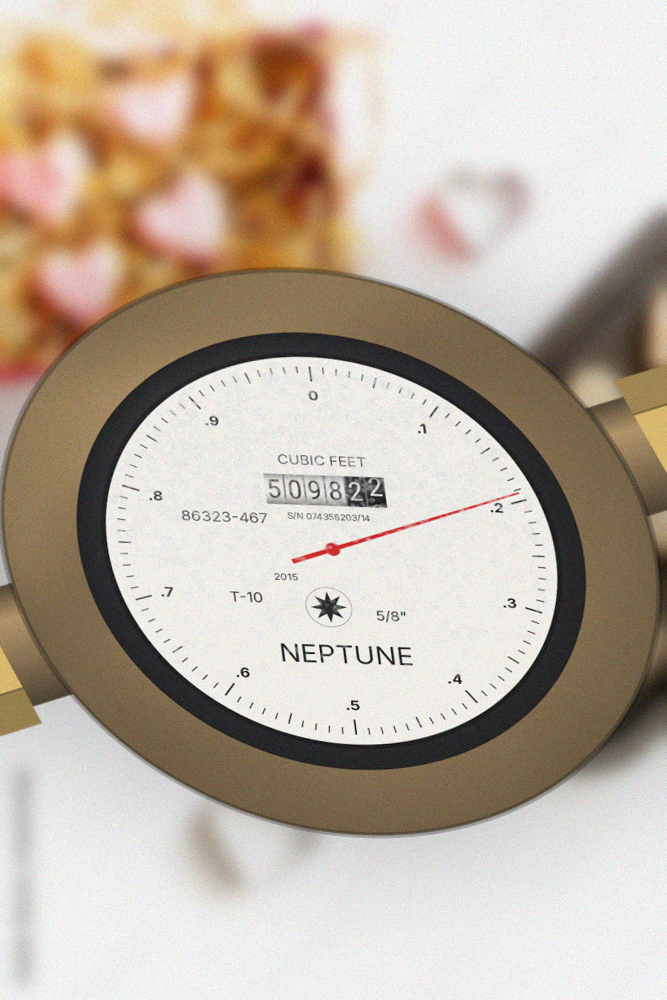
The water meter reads **509822.19** ft³
